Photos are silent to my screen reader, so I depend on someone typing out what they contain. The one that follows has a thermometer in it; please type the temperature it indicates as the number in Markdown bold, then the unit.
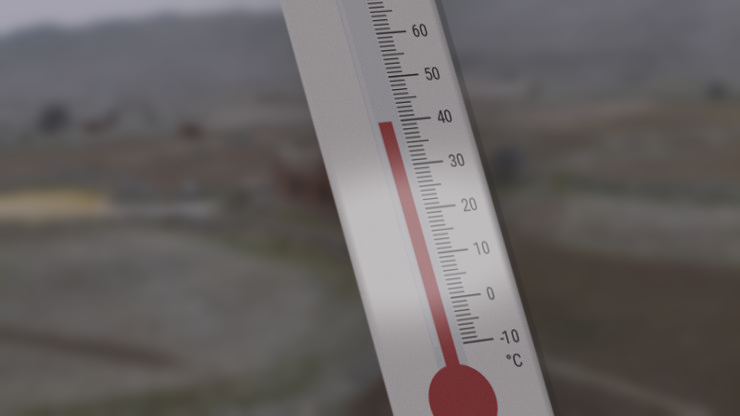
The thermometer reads **40** °C
